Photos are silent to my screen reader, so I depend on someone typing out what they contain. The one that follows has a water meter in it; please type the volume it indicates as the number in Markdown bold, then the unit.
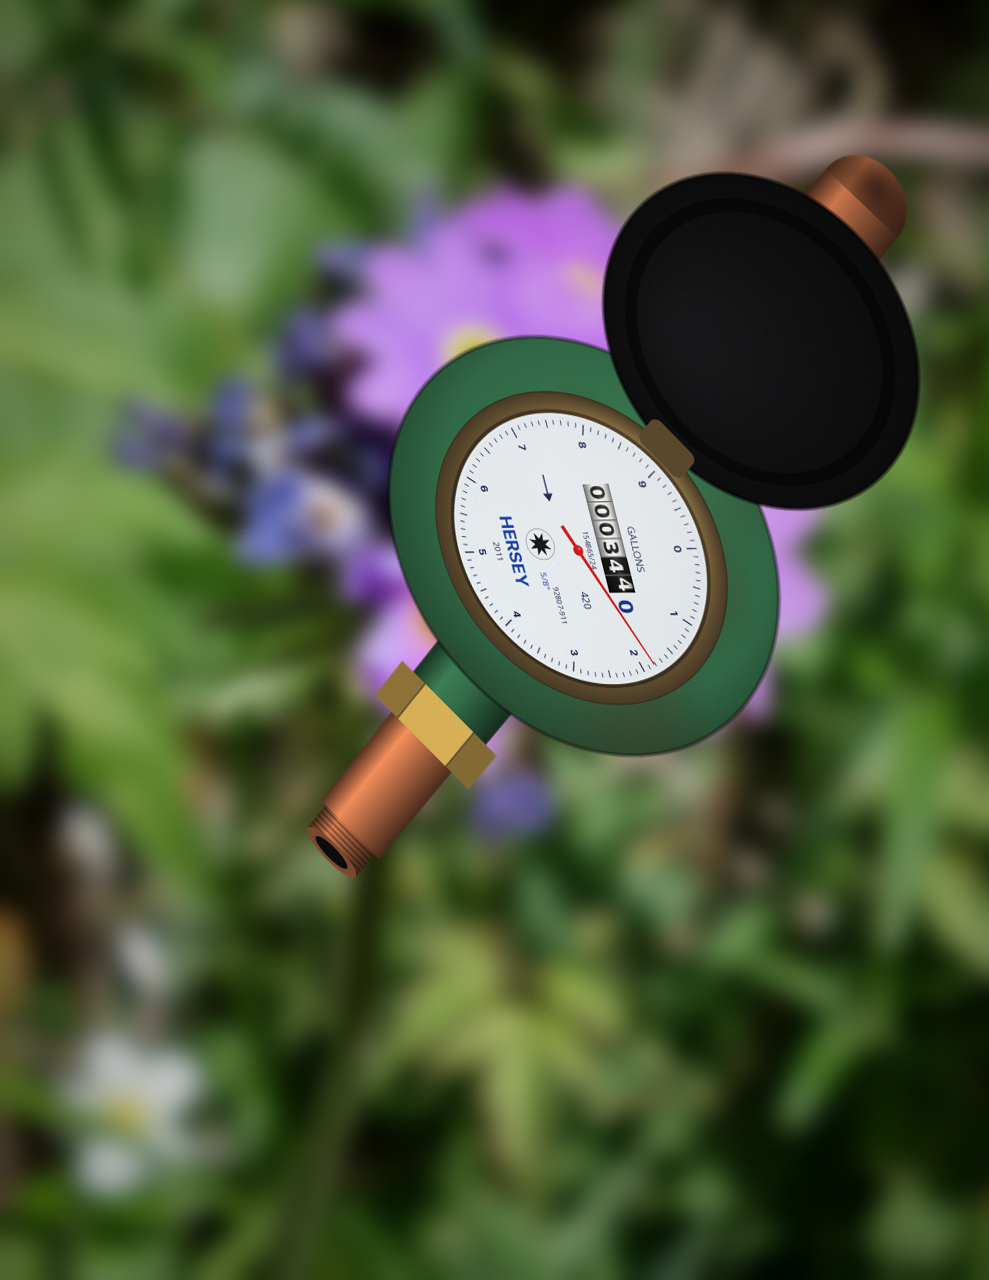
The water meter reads **3441.8** gal
